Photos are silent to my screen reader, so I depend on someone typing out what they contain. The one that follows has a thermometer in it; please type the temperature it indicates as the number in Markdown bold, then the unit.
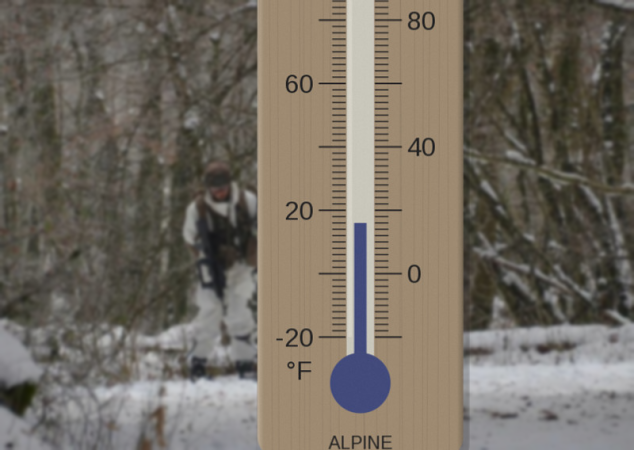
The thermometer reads **16** °F
